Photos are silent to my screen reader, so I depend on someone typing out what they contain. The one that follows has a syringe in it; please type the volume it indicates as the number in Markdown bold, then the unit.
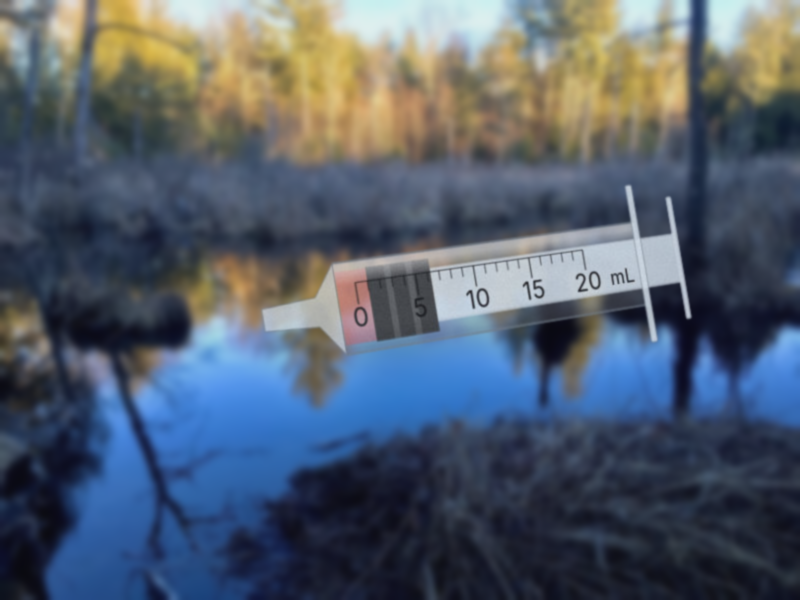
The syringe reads **1** mL
